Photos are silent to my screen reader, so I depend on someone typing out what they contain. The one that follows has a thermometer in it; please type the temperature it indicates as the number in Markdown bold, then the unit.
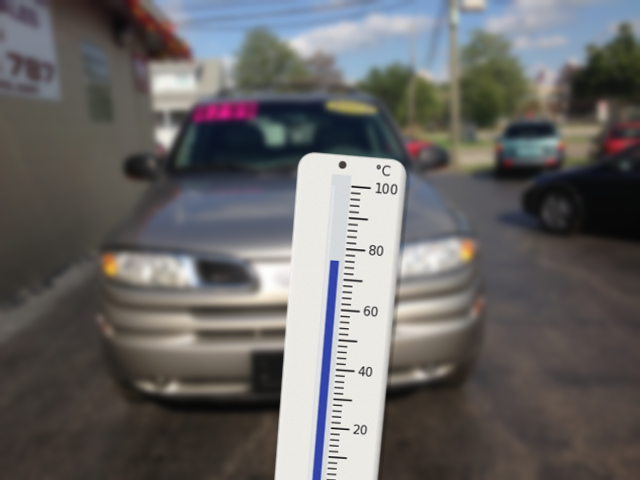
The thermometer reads **76** °C
